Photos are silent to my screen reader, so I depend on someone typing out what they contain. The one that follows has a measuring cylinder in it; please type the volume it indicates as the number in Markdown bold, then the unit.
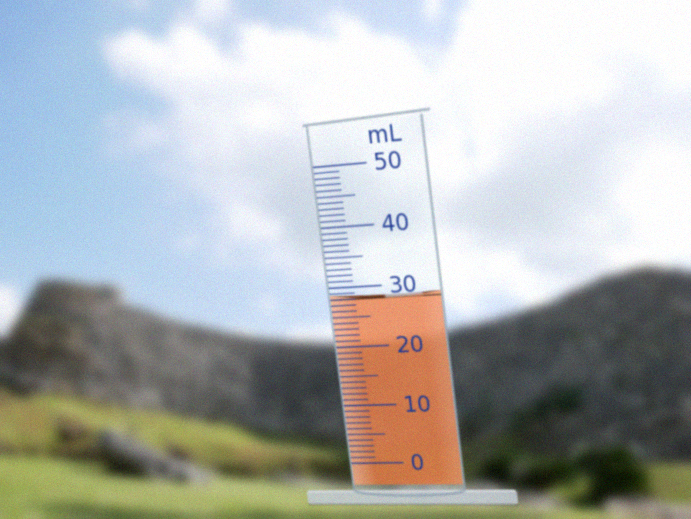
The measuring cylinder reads **28** mL
